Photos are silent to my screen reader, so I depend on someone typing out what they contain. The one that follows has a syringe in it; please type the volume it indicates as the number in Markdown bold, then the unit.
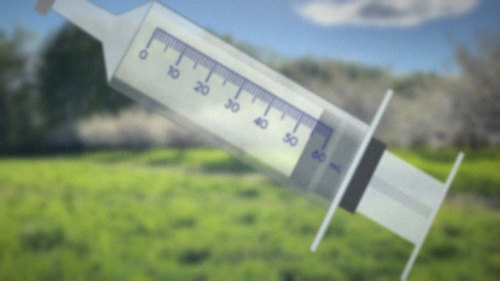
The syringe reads **55** mL
